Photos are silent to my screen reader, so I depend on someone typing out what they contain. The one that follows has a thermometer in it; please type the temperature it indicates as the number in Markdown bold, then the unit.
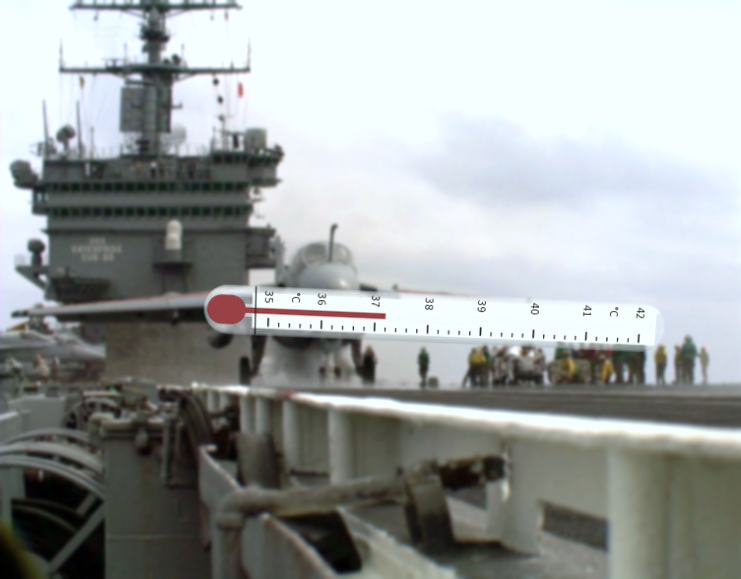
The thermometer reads **37.2** °C
